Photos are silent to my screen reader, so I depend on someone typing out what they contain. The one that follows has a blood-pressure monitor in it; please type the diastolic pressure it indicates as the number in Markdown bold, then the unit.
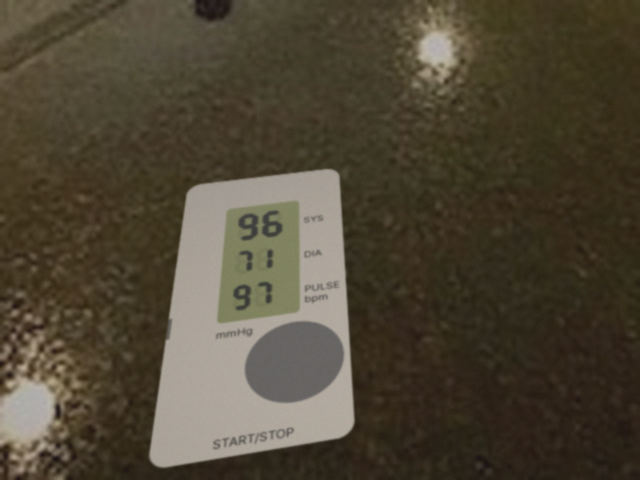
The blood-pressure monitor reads **71** mmHg
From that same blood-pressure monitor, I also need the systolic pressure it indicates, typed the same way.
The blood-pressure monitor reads **96** mmHg
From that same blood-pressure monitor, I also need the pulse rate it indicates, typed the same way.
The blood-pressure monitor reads **97** bpm
